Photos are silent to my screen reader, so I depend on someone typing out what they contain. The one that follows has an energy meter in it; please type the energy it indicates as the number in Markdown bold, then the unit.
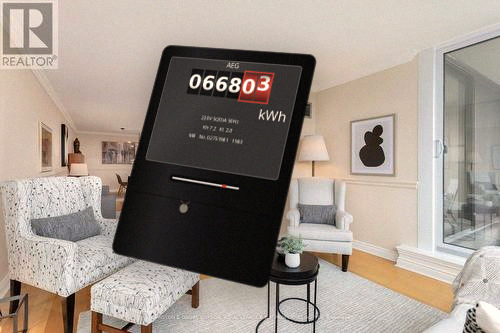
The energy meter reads **668.03** kWh
